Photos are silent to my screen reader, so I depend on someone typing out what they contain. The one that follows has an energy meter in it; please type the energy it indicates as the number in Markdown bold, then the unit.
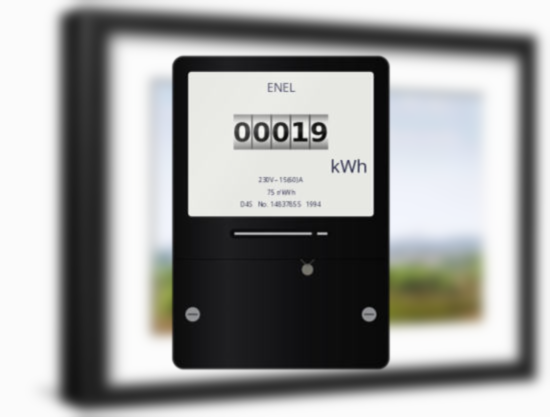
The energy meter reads **19** kWh
